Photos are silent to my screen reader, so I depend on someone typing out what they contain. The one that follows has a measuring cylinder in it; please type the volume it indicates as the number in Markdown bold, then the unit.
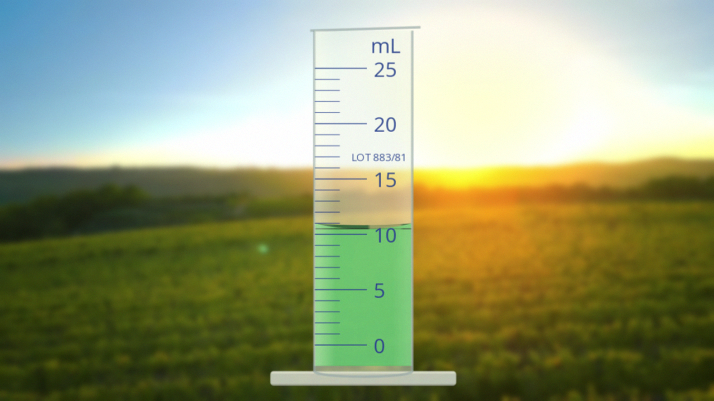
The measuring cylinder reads **10.5** mL
